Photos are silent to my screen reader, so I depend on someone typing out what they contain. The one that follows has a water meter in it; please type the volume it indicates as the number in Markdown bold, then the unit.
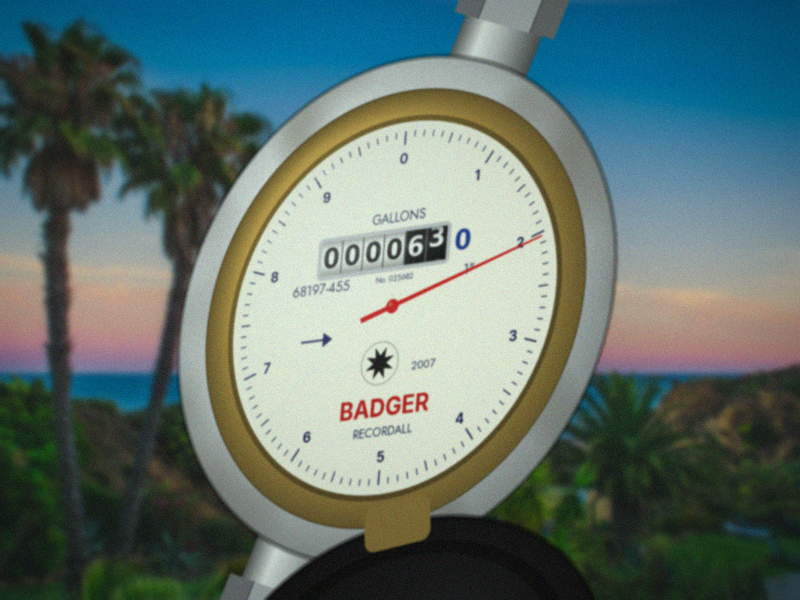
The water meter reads **632.0** gal
